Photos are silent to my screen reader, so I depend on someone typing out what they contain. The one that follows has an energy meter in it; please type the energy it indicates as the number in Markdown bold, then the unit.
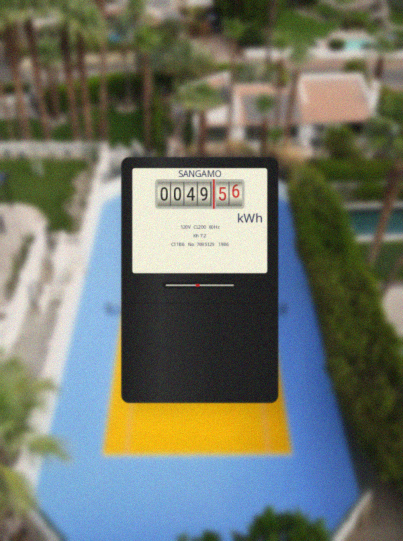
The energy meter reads **49.56** kWh
